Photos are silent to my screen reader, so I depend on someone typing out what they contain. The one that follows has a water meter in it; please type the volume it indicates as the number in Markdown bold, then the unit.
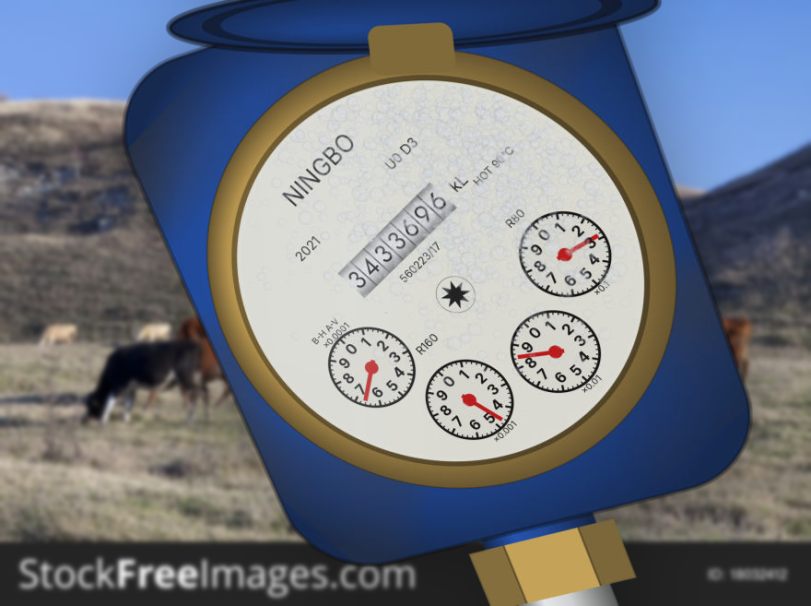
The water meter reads **3433696.2846** kL
